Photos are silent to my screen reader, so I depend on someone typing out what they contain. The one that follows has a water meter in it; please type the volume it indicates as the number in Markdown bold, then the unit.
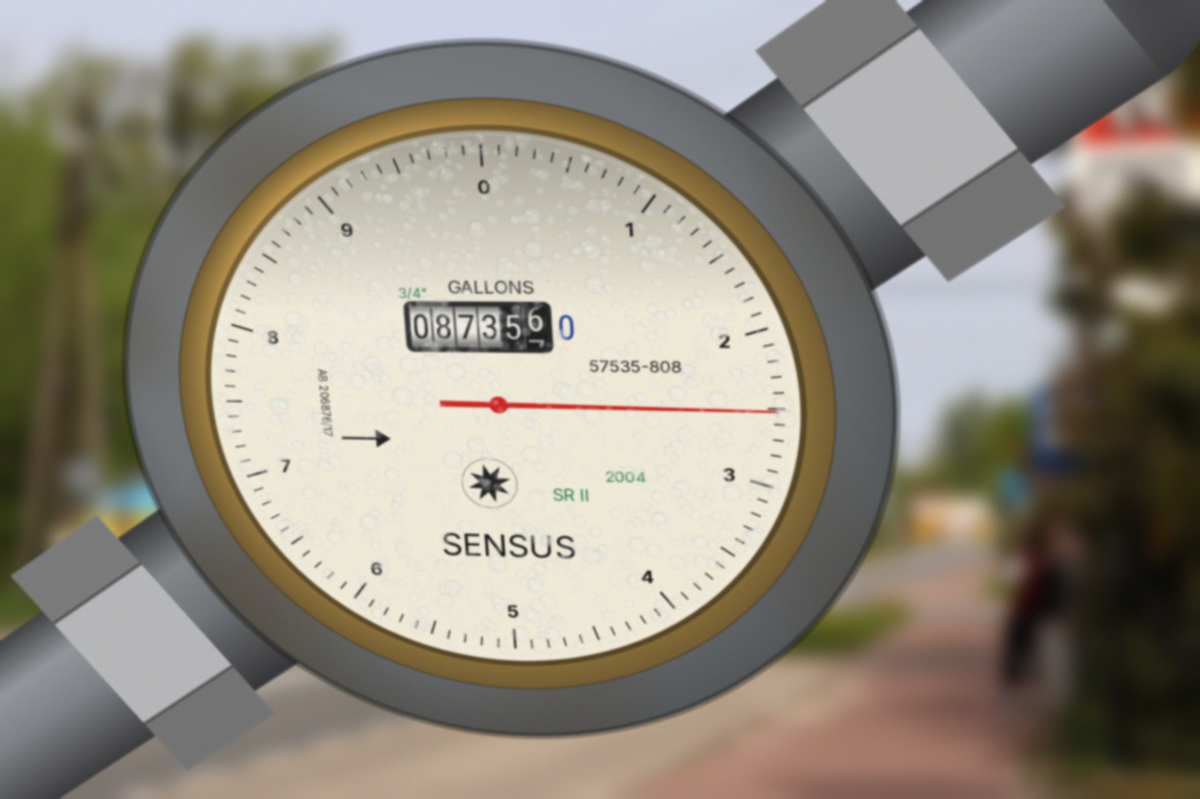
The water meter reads **873562.5** gal
